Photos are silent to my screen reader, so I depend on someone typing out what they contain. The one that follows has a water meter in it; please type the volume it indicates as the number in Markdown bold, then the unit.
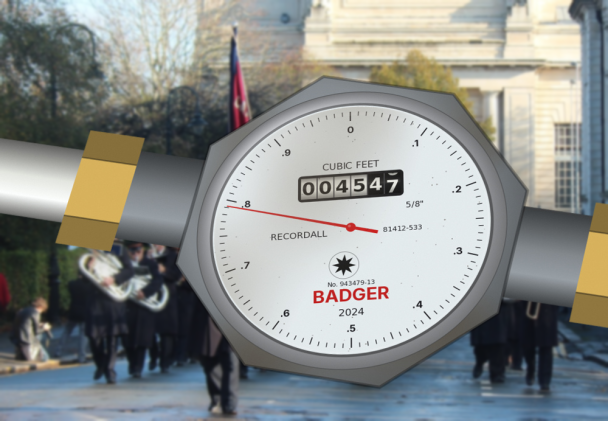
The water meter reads **4546.79** ft³
